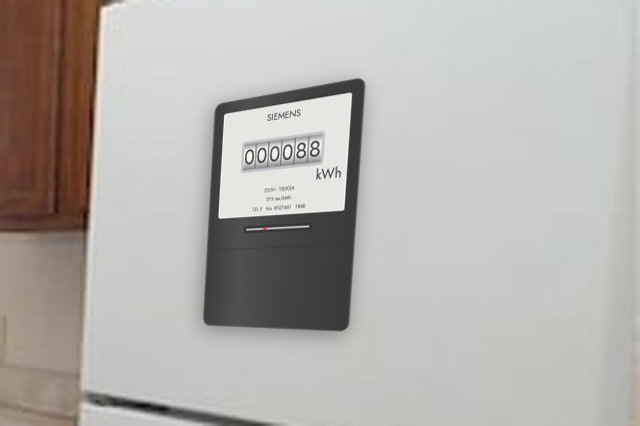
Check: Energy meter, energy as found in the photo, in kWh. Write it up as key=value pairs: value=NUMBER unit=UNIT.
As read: value=88 unit=kWh
